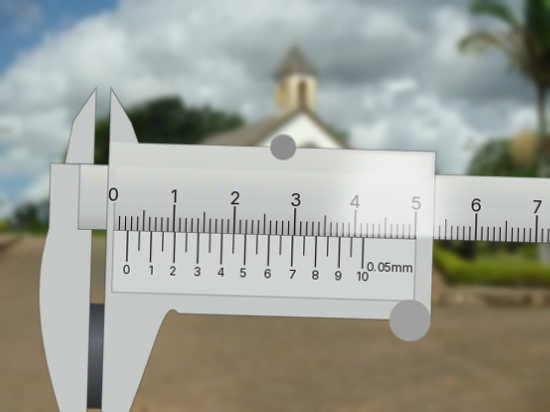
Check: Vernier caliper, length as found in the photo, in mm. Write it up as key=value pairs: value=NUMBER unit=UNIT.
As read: value=2.4 unit=mm
